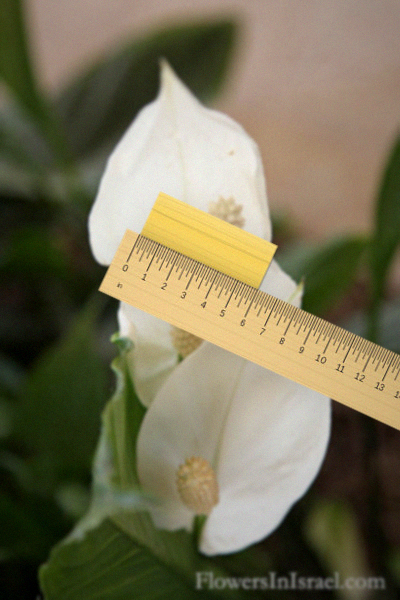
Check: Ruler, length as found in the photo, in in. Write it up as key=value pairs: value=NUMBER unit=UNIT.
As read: value=6 unit=in
